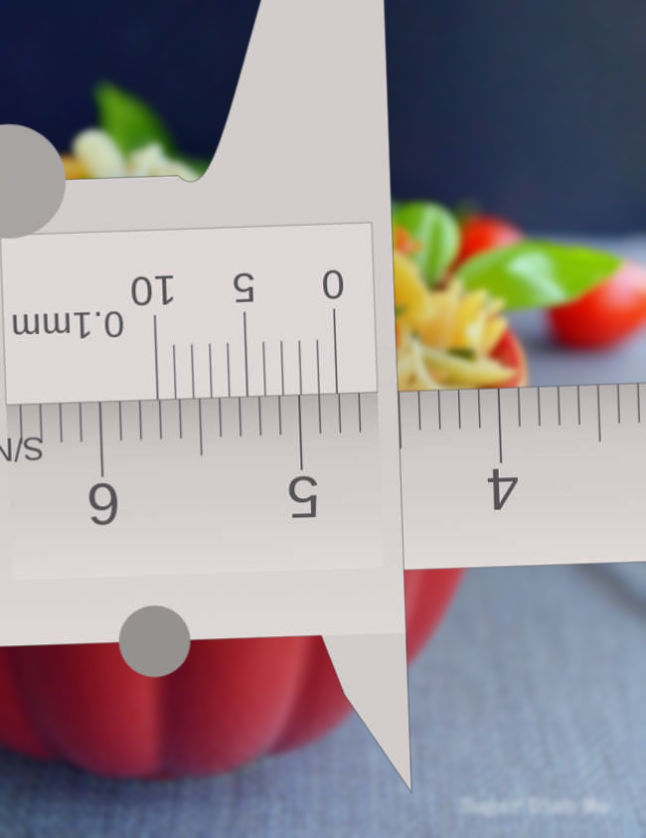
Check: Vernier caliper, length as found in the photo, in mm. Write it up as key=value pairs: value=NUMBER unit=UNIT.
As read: value=48.1 unit=mm
